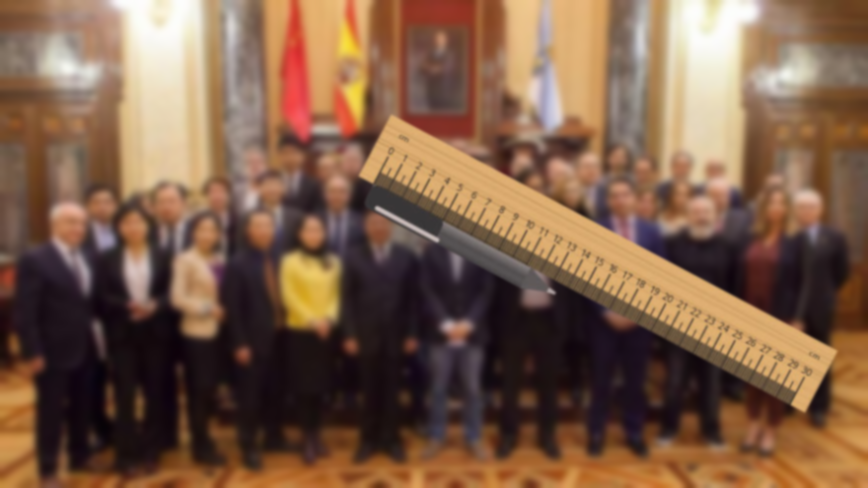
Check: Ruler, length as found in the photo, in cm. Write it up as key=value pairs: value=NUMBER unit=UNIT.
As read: value=13.5 unit=cm
